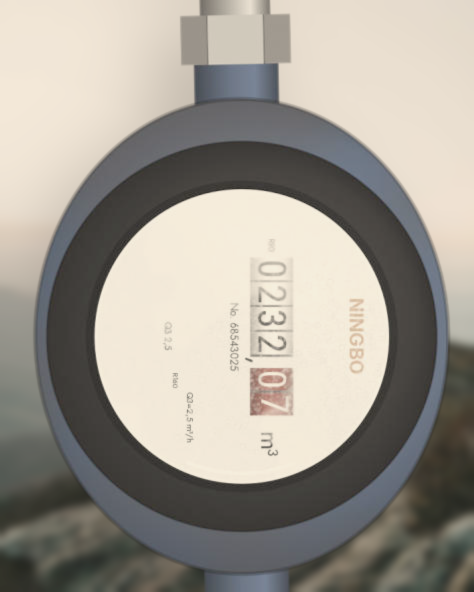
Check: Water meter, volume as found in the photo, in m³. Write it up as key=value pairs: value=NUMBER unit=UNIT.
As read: value=232.07 unit=m³
